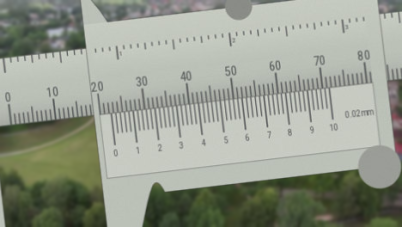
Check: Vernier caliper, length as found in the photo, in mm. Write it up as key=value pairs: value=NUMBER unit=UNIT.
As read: value=22.5 unit=mm
